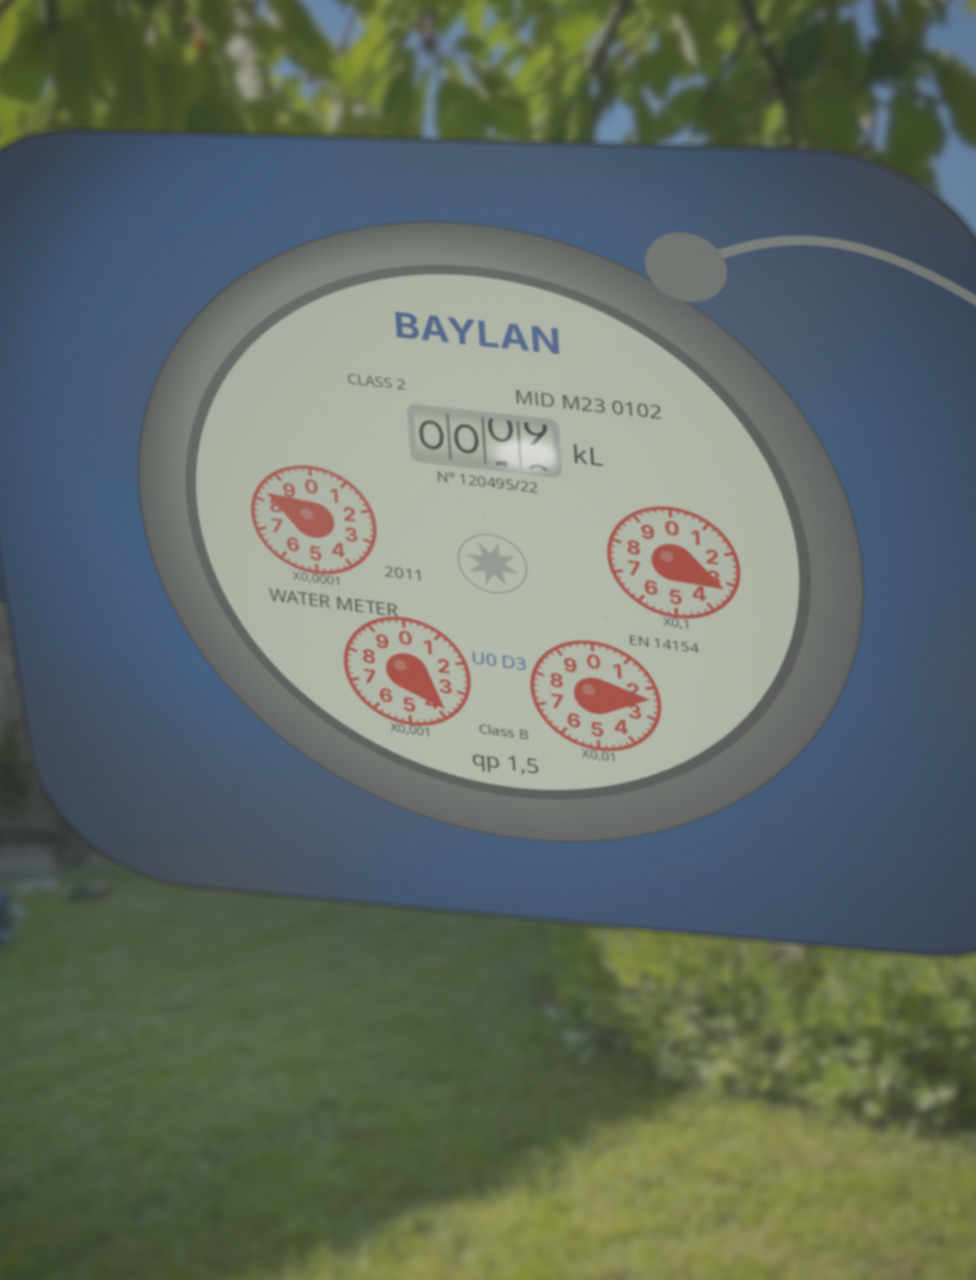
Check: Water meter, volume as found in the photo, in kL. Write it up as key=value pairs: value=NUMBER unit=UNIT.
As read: value=9.3238 unit=kL
